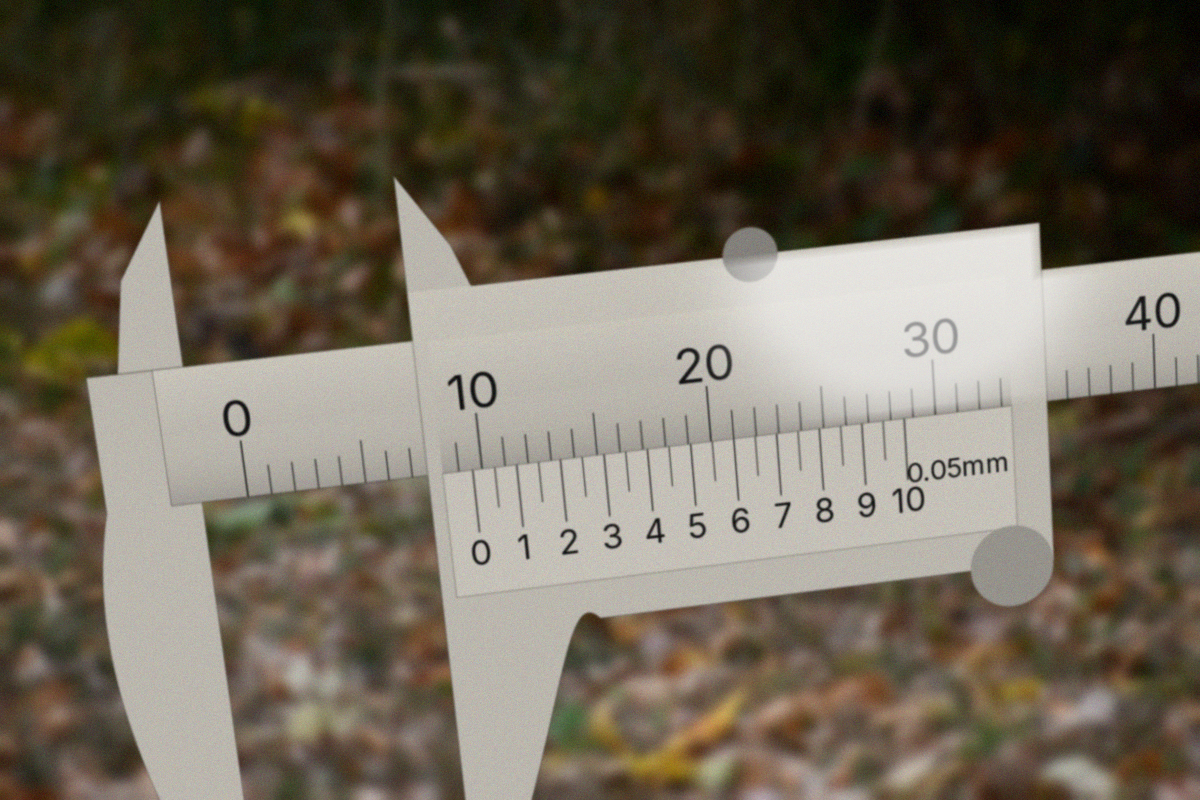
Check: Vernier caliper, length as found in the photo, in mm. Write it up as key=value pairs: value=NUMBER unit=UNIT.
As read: value=9.6 unit=mm
